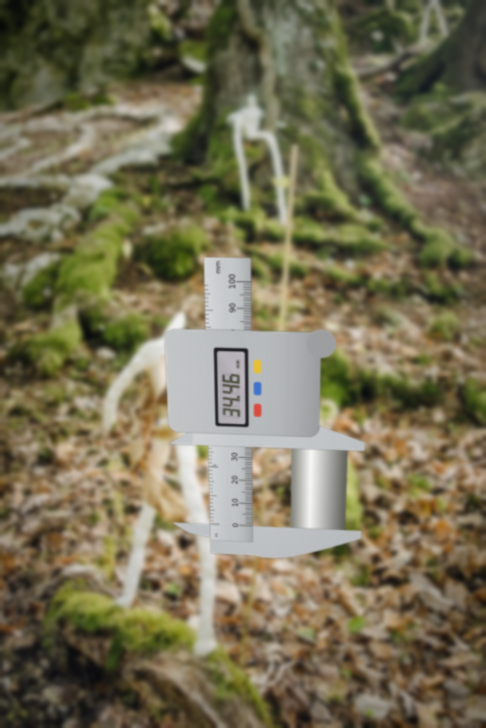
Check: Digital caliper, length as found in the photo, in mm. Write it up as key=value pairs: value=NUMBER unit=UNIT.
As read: value=34.46 unit=mm
